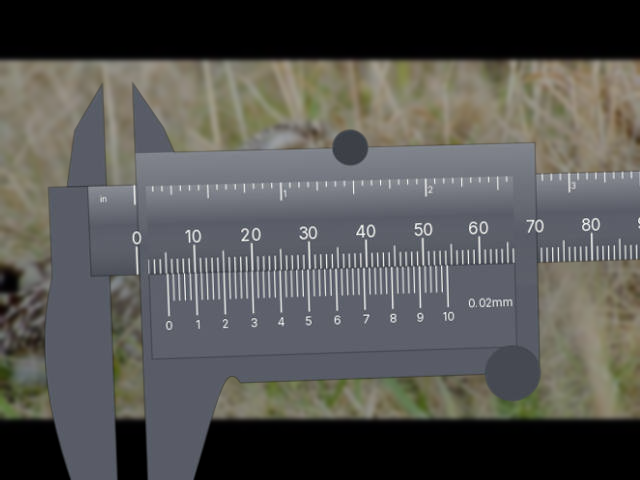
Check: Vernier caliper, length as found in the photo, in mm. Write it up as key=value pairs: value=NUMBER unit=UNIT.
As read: value=5.2 unit=mm
